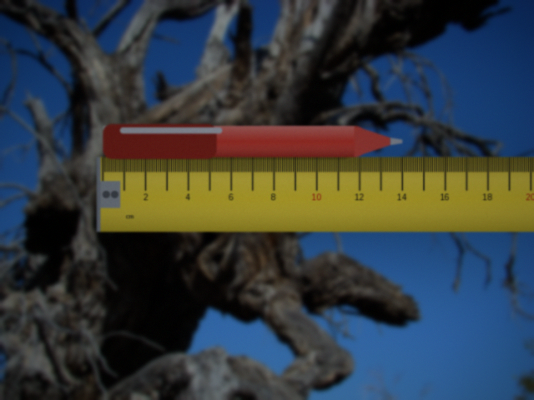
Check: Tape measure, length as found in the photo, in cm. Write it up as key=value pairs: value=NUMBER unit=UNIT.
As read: value=14 unit=cm
